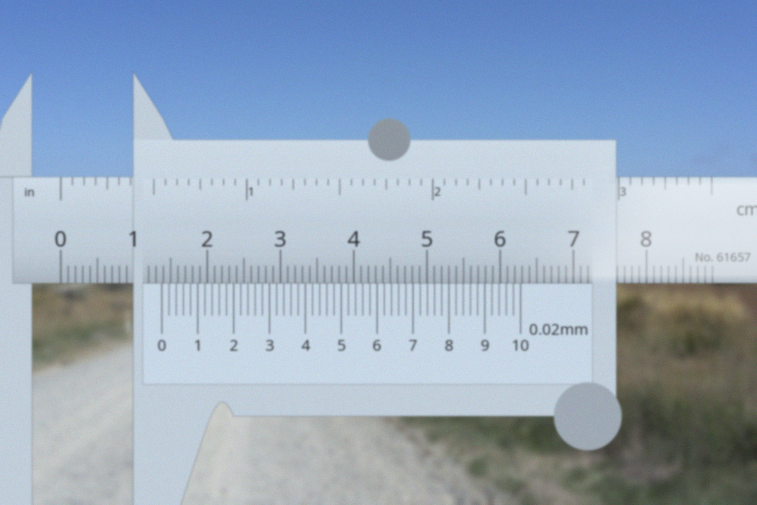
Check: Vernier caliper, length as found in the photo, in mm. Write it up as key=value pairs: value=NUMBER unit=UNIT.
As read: value=13.8 unit=mm
